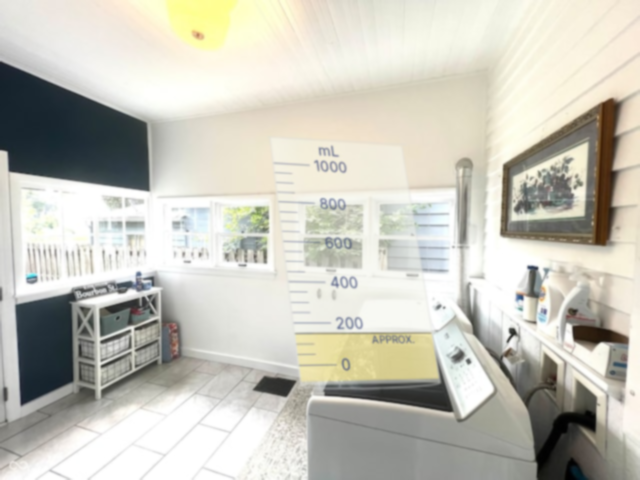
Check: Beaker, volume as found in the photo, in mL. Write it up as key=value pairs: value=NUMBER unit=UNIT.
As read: value=150 unit=mL
